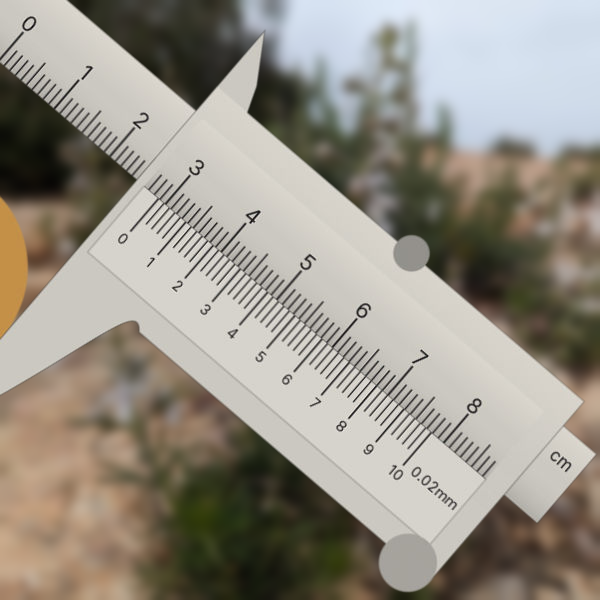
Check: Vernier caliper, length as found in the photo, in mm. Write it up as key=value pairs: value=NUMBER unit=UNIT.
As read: value=28.8 unit=mm
